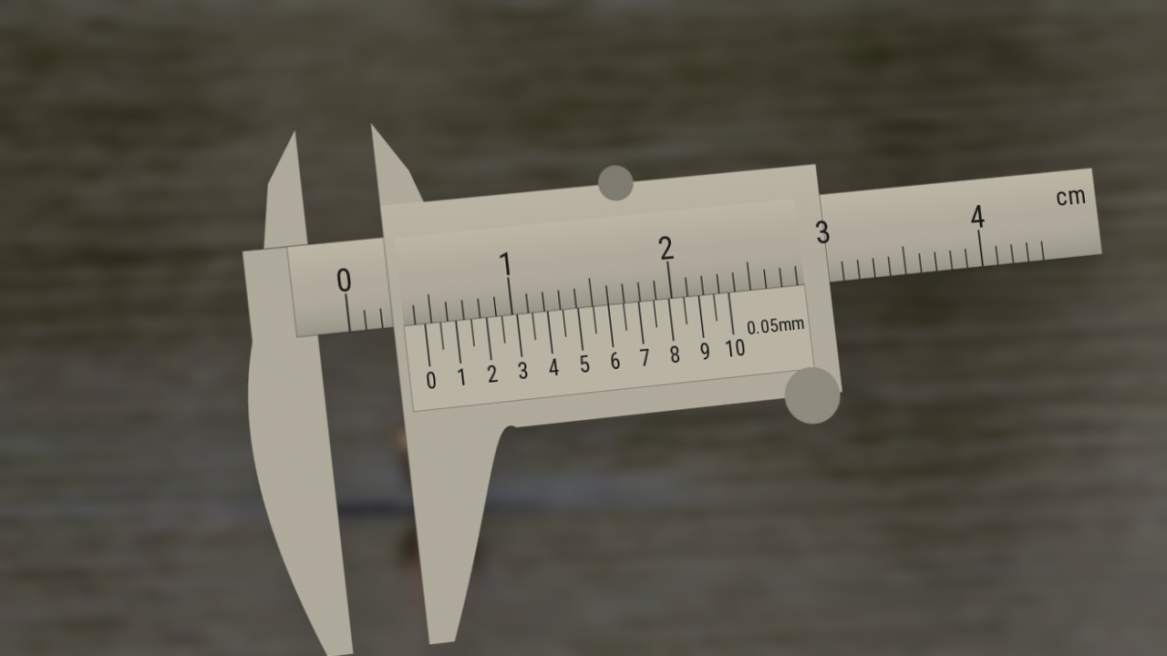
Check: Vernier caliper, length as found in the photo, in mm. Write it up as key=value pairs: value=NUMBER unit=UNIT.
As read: value=4.6 unit=mm
